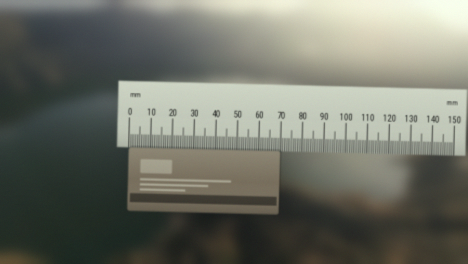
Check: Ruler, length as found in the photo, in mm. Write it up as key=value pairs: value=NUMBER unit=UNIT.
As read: value=70 unit=mm
